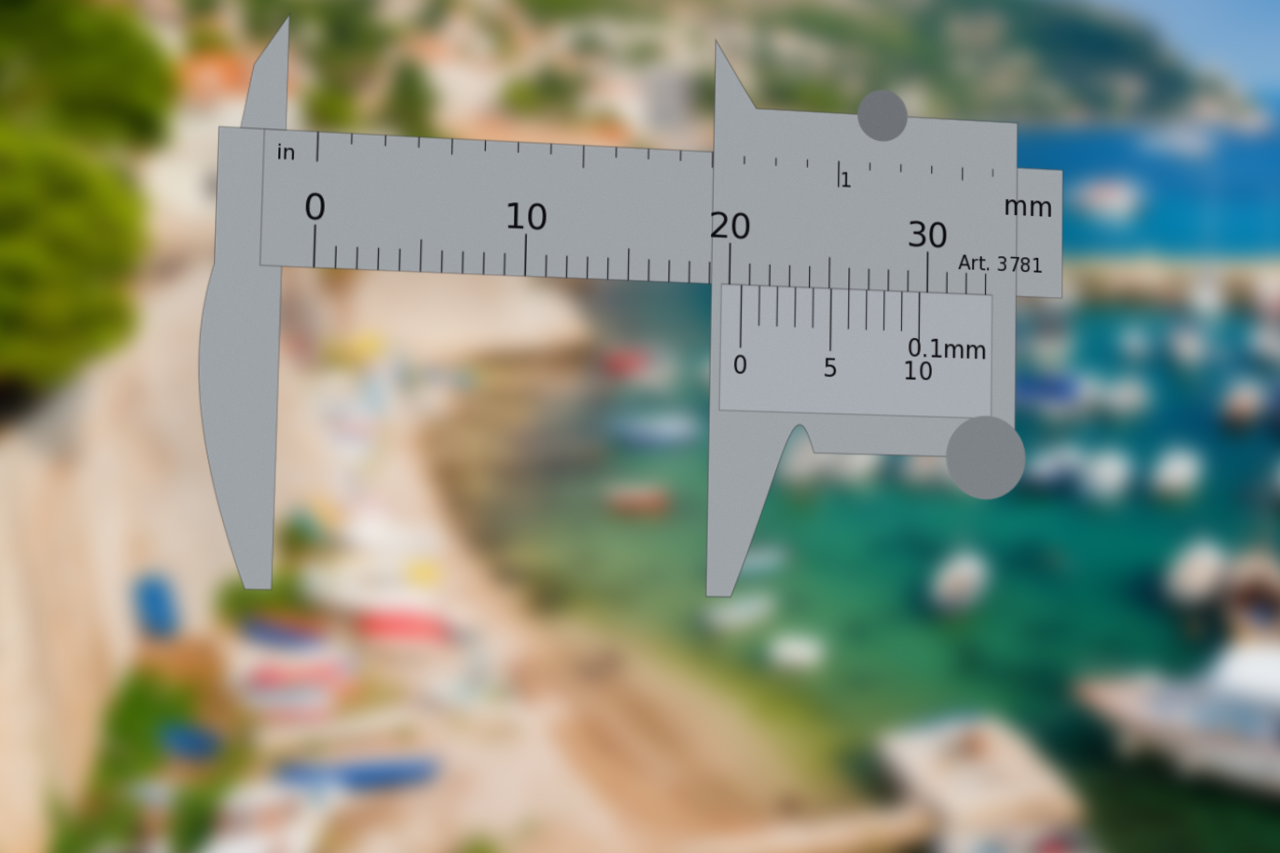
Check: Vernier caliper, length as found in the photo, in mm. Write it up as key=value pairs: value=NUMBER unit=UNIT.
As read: value=20.6 unit=mm
